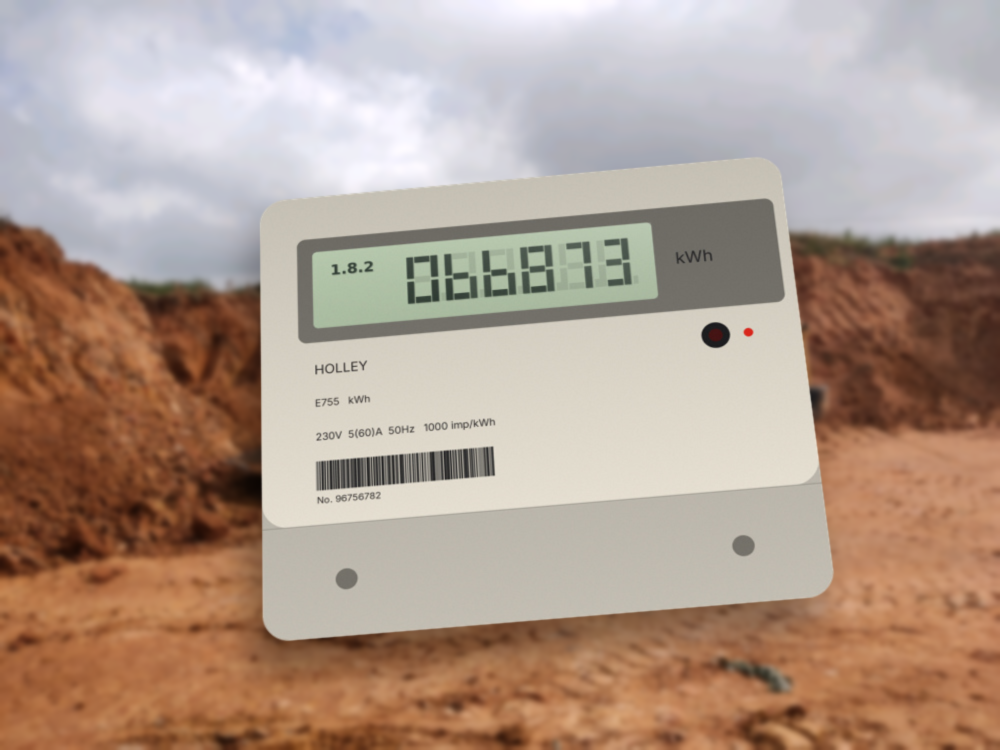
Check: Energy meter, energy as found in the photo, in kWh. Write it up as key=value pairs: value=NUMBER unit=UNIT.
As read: value=66873 unit=kWh
